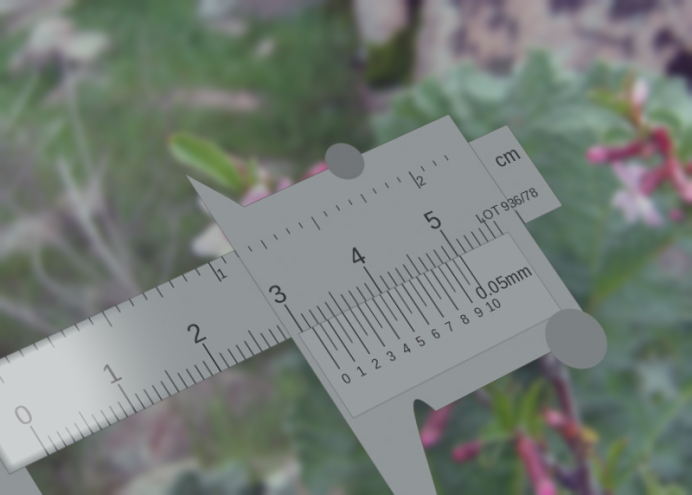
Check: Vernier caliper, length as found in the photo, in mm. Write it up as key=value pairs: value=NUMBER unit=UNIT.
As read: value=31.2 unit=mm
